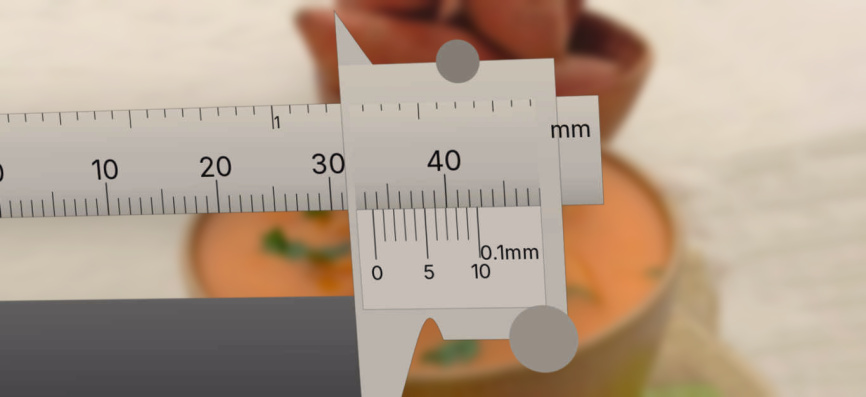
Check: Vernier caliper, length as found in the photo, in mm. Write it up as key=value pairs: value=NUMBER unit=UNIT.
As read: value=33.6 unit=mm
